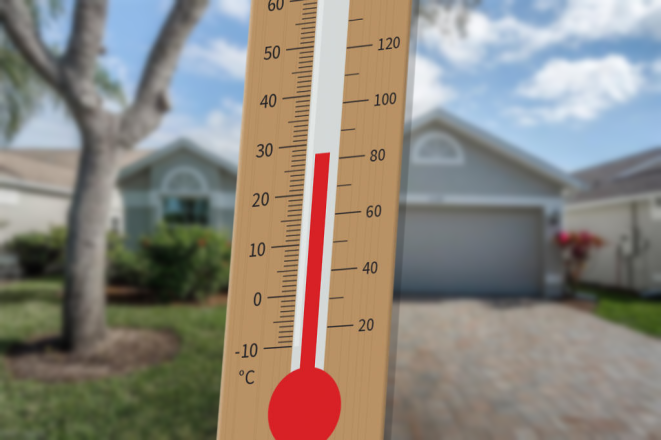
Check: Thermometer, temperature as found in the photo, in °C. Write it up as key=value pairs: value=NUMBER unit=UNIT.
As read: value=28 unit=°C
